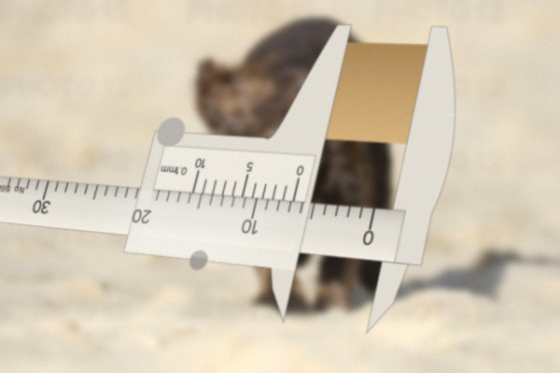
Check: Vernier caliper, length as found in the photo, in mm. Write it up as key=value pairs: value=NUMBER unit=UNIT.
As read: value=6.8 unit=mm
